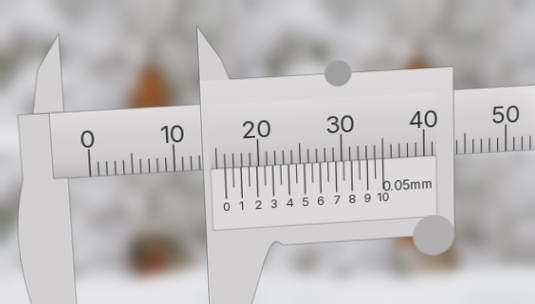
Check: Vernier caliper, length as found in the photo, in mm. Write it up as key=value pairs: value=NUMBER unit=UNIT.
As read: value=16.0 unit=mm
